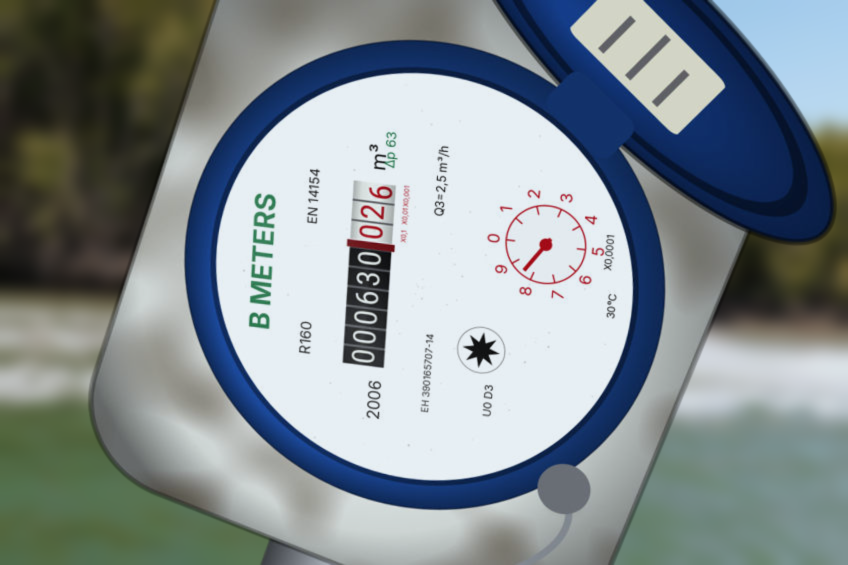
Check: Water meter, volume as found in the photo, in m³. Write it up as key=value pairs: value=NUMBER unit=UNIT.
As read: value=630.0258 unit=m³
